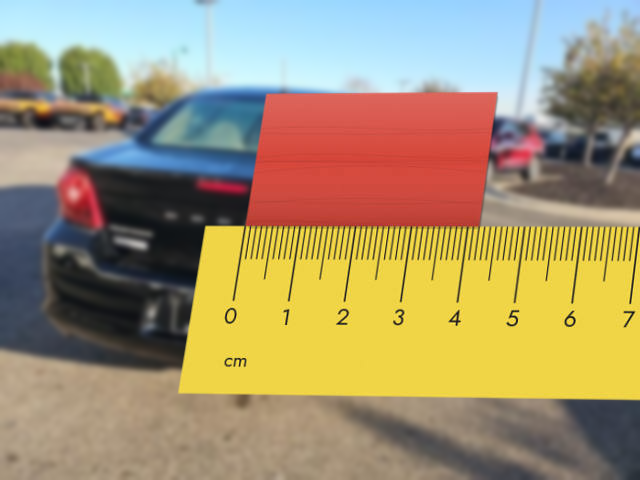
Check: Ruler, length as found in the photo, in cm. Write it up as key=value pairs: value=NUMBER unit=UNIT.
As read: value=4.2 unit=cm
